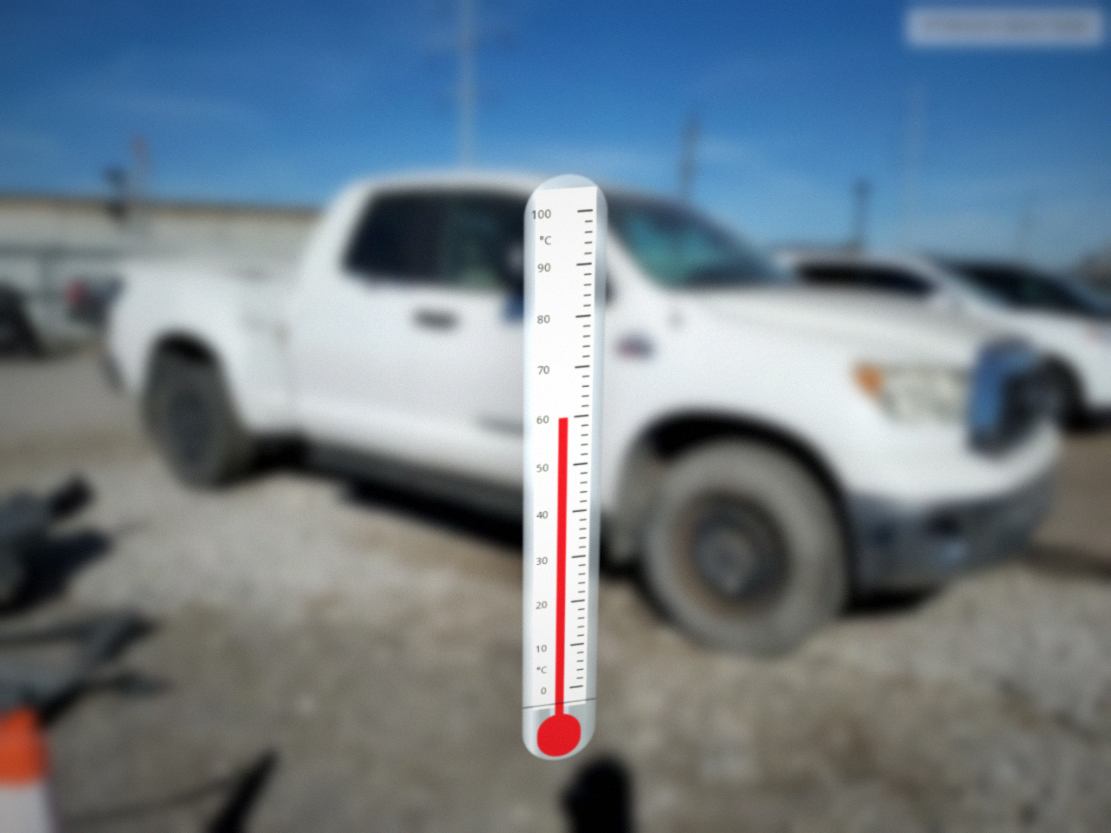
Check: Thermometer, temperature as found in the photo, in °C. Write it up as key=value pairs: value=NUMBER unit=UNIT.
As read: value=60 unit=°C
